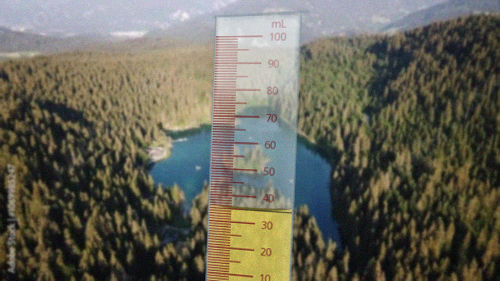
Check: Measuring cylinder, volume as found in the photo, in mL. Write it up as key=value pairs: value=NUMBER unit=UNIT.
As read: value=35 unit=mL
